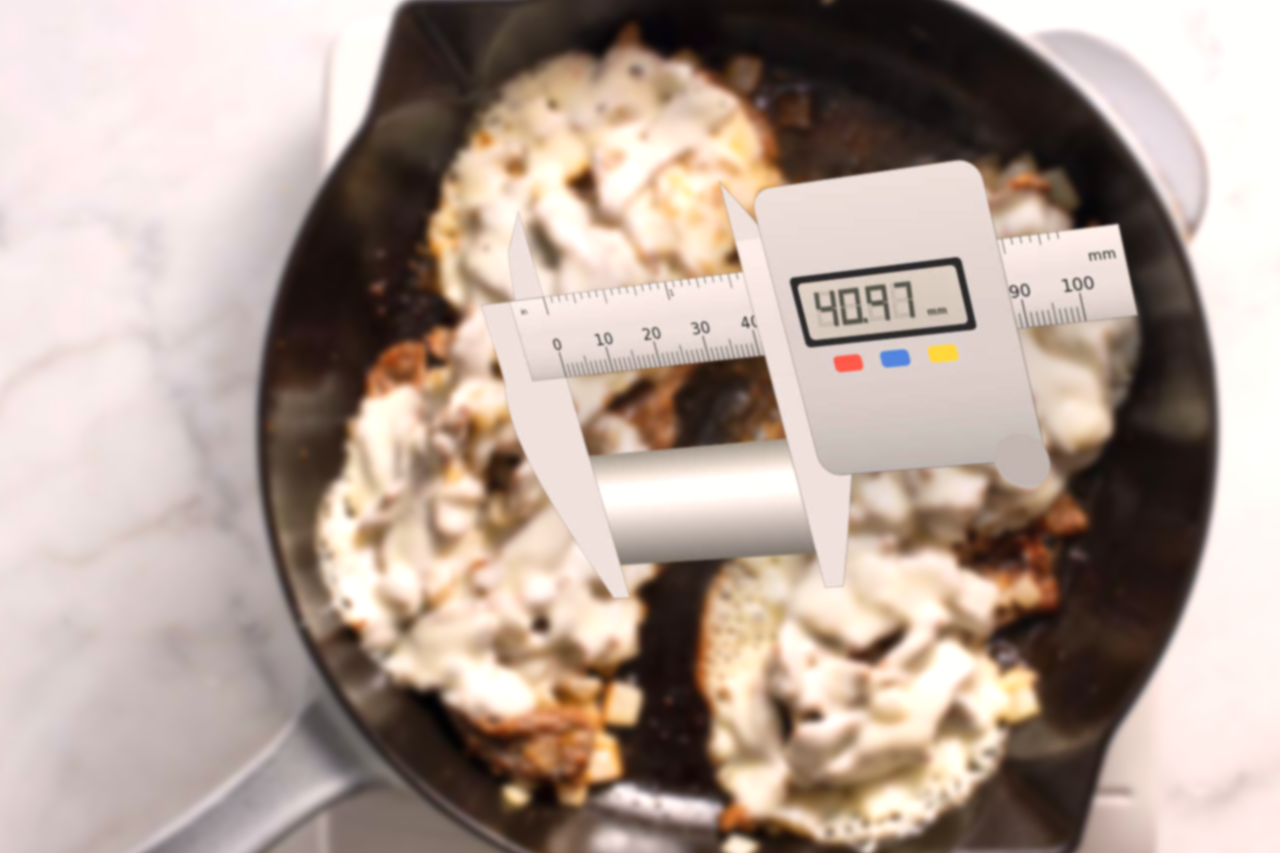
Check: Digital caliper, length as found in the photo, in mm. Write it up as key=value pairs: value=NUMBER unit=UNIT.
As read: value=40.97 unit=mm
